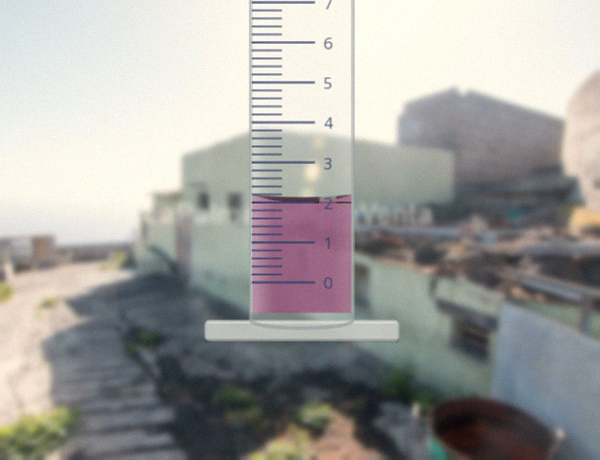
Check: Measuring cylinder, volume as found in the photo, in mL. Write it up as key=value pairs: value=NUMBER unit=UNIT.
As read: value=2 unit=mL
